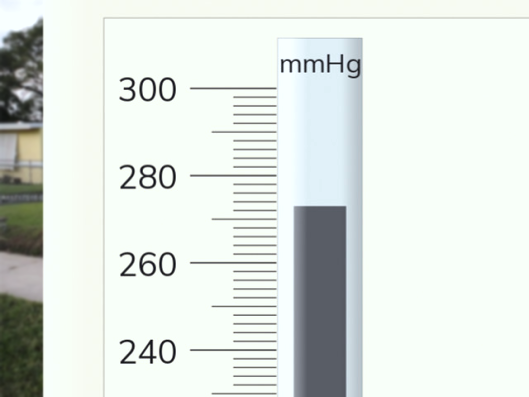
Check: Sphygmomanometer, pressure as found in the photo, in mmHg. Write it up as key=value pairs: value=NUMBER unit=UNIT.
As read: value=273 unit=mmHg
